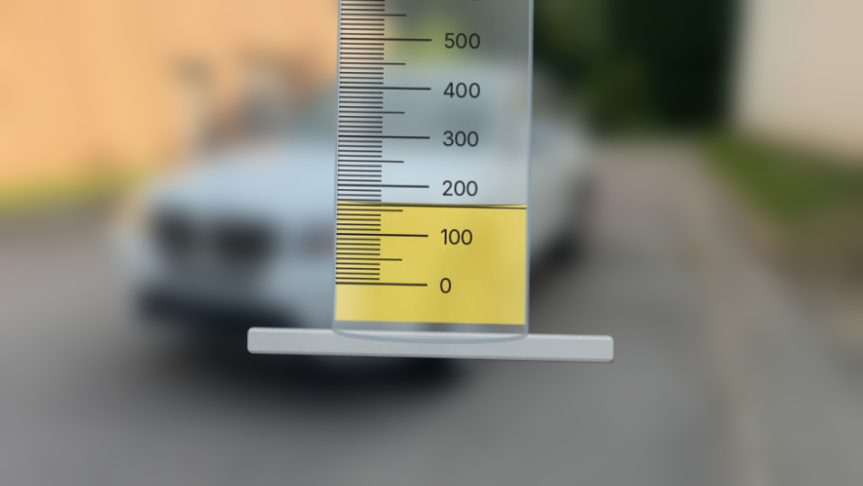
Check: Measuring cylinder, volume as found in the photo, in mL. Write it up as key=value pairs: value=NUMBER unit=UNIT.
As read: value=160 unit=mL
